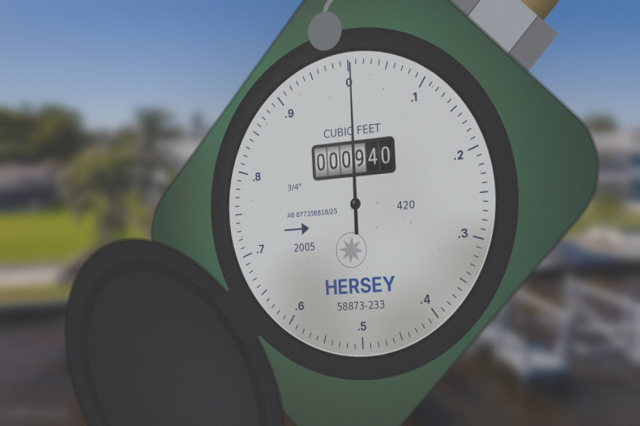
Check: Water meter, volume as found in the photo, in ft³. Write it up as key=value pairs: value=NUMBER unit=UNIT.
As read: value=940.00 unit=ft³
